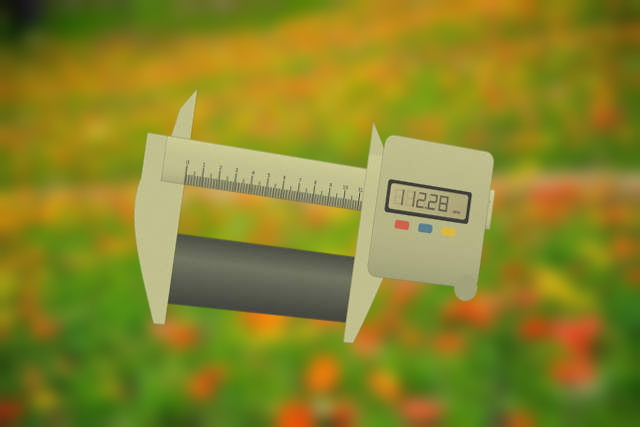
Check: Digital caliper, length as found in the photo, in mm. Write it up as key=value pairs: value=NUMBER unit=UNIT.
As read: value=112.28 unit=mm
